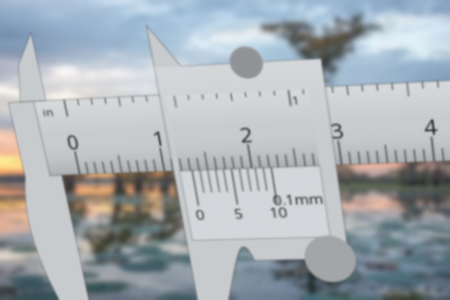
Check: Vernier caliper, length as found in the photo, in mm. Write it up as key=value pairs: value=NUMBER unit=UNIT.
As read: value=13.2 unit=mm
